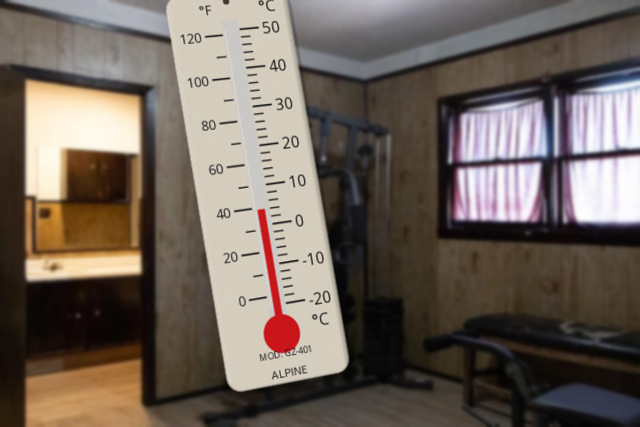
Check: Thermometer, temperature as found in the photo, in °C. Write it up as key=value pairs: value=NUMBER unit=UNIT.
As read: value=4 unit=°C
